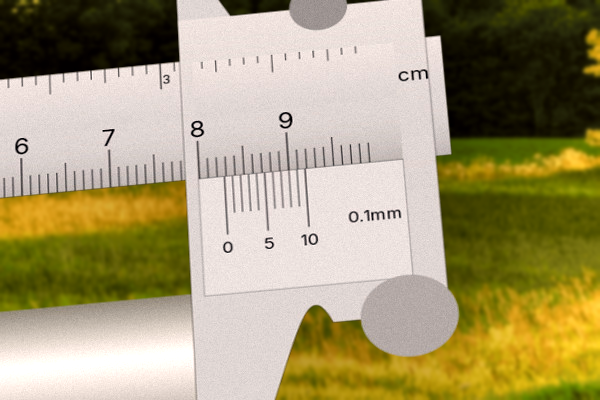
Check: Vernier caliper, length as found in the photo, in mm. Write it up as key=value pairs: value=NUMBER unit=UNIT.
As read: value=82.8 unit=mm
